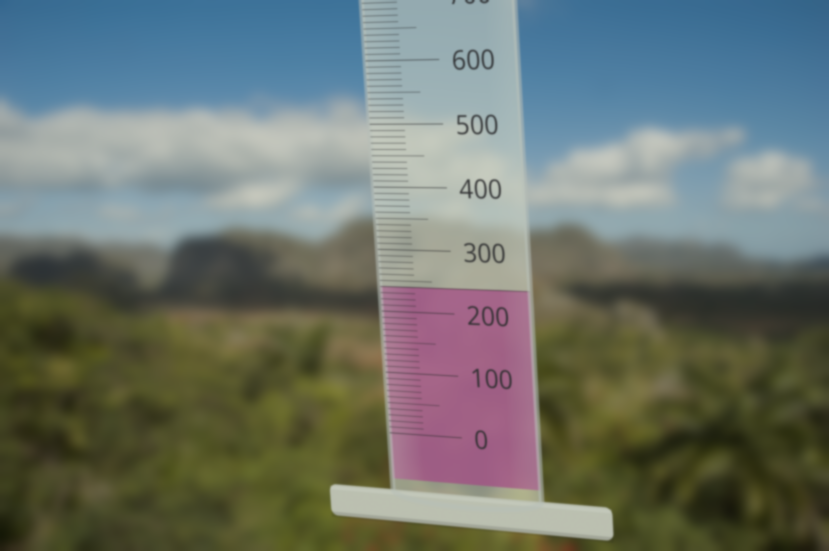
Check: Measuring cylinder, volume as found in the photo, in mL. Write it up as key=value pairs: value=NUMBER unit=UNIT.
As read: value=240 unit=mL
